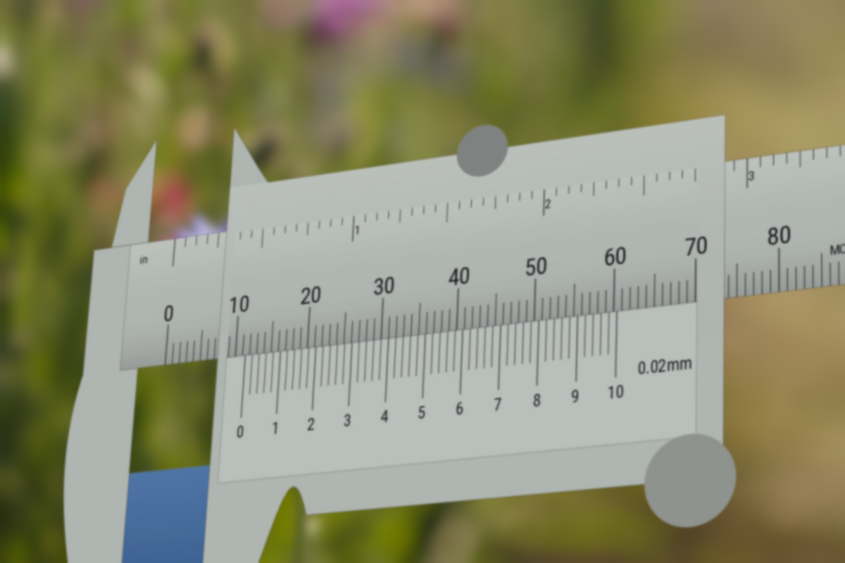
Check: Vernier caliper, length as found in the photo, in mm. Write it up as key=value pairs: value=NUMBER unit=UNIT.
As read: value=11.4 unit=mm
